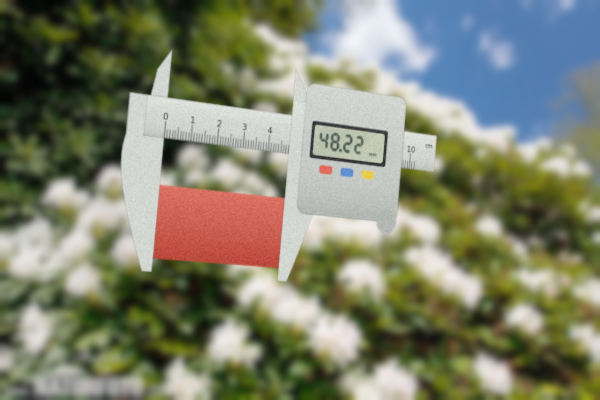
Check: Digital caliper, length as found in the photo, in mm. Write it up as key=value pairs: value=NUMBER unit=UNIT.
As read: value=48.22 unit=mm
